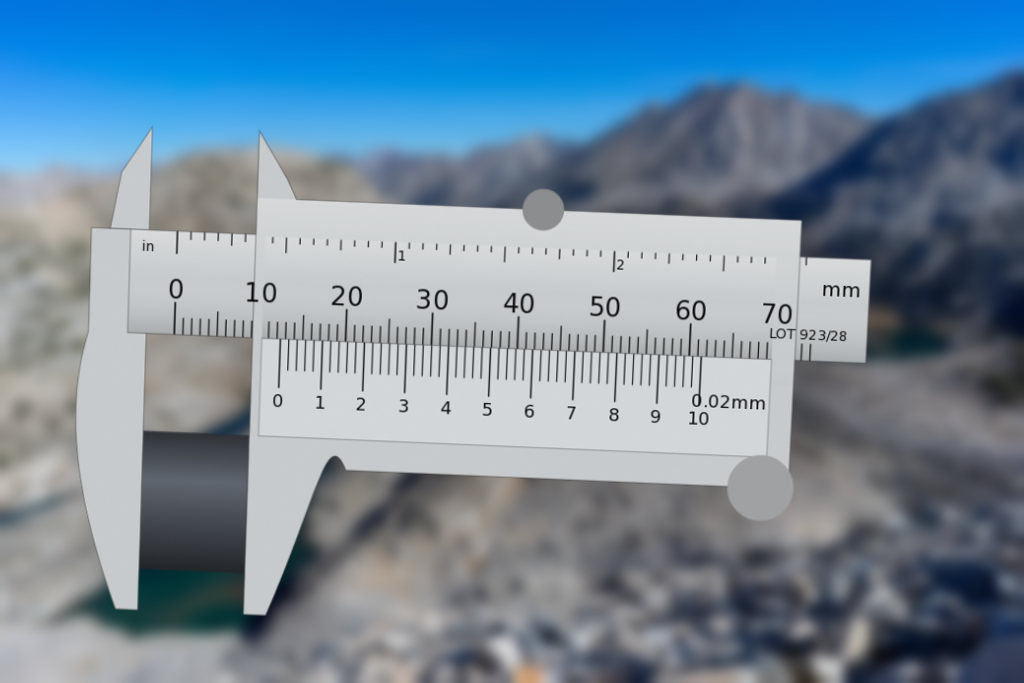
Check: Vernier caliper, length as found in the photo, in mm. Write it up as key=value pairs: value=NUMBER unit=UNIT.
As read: value=12.4 unit=mm
